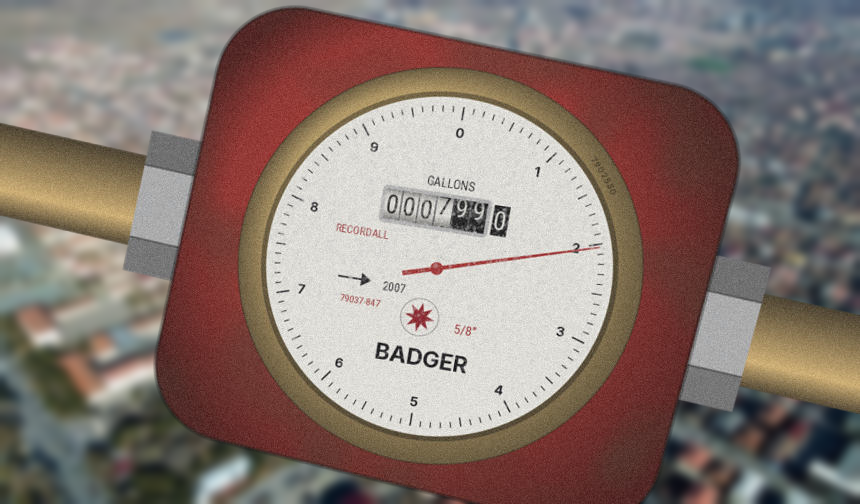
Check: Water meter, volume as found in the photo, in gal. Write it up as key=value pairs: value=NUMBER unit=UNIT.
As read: value=7992.0 unit=gal
